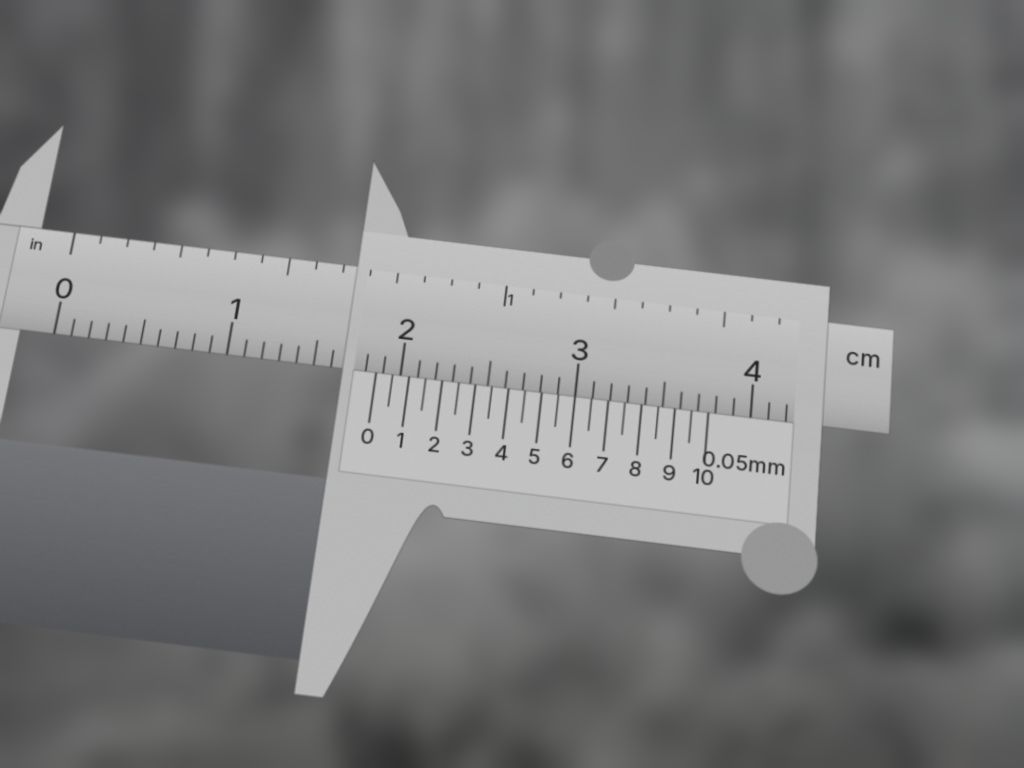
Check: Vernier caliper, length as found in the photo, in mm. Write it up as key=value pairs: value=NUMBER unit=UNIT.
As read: value=18.6 unit=mm
